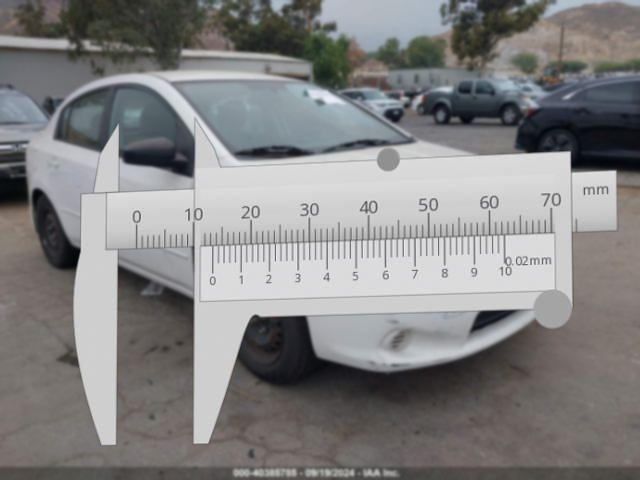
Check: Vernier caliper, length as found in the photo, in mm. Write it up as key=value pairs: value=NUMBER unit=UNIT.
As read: value=13.4 unit=mm
